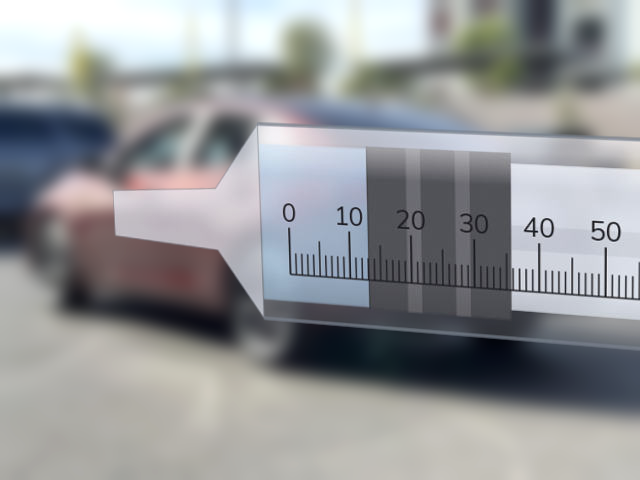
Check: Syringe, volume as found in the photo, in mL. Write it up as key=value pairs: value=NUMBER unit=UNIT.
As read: value=13 unit=mL
